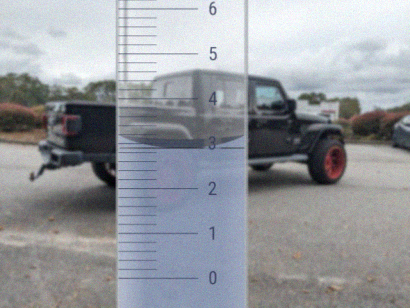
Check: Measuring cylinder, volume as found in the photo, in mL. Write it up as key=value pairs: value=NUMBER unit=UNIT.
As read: value=2.9 unit=mL
